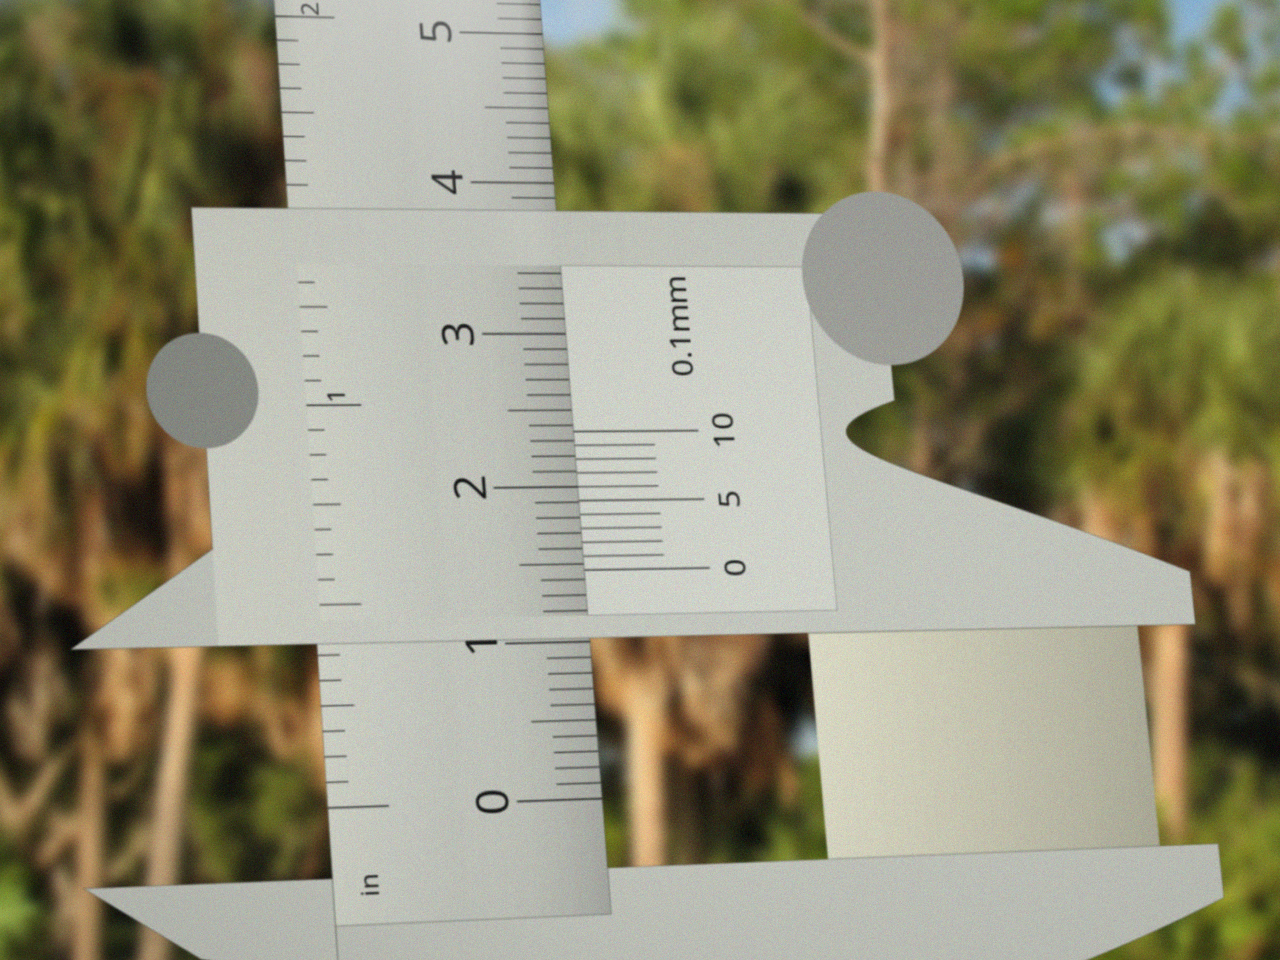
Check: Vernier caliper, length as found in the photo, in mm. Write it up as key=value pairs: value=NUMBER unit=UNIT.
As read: value=14.6 unit=mm
